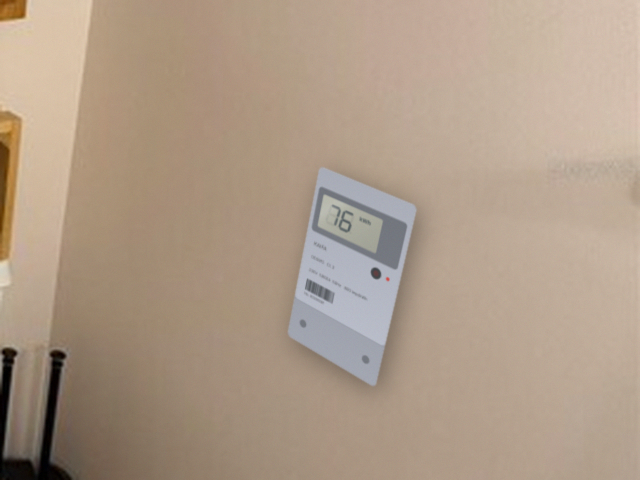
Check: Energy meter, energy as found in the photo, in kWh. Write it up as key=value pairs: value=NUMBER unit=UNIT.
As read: value=76 unit=kWh
